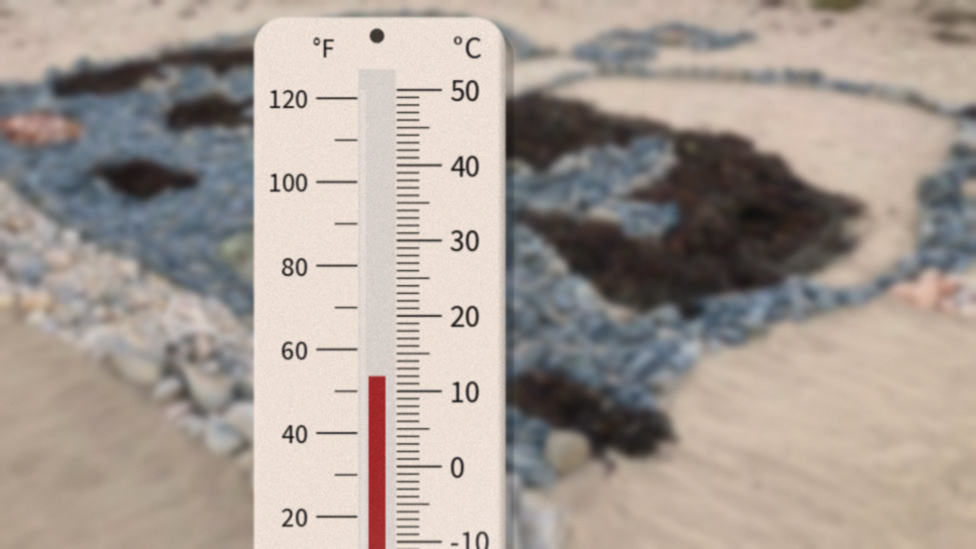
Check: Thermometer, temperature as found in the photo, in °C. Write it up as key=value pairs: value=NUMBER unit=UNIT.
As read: value=12 unit=°C
